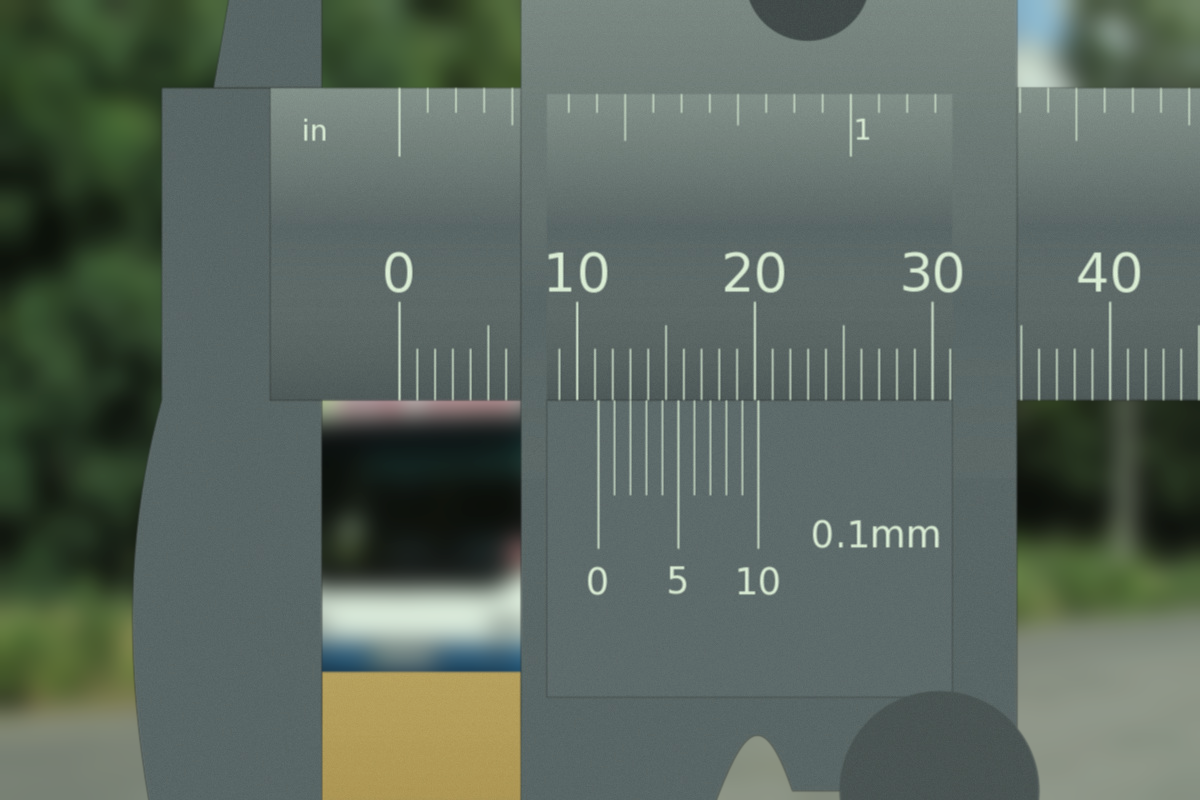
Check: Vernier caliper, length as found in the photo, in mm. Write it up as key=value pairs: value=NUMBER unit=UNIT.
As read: value=11.2 unit=mm
